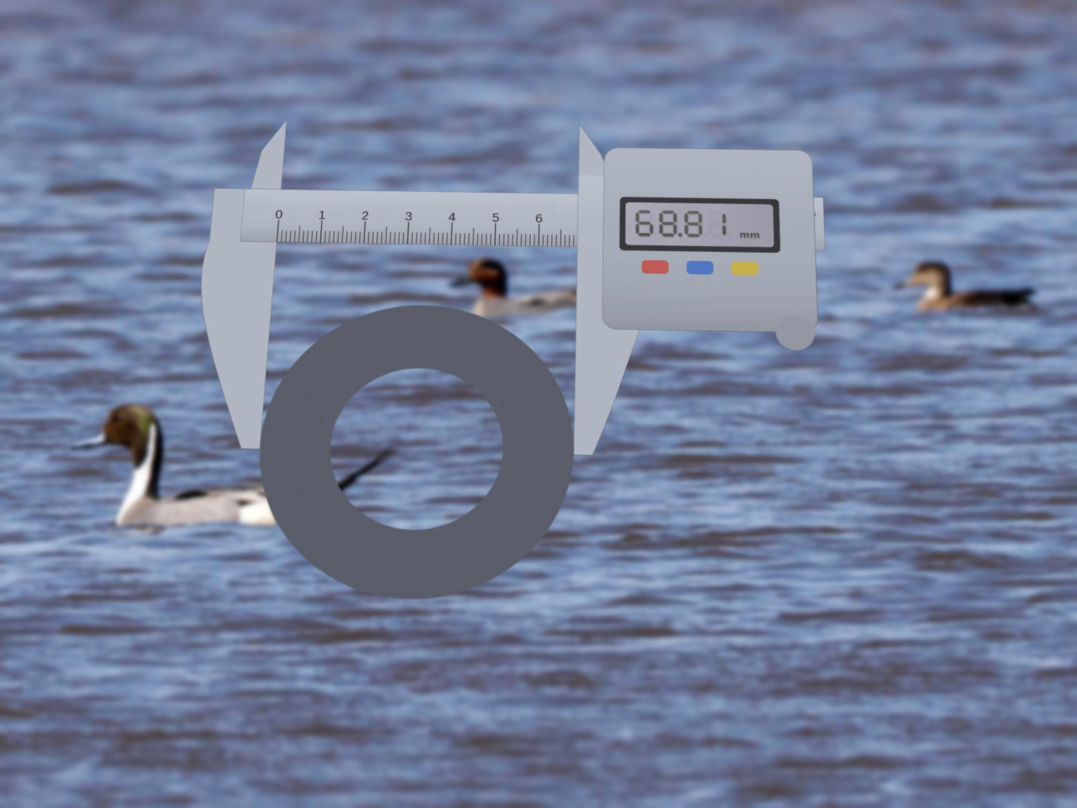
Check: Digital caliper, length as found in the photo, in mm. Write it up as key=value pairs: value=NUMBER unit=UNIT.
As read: value=68.81 unit=mm
